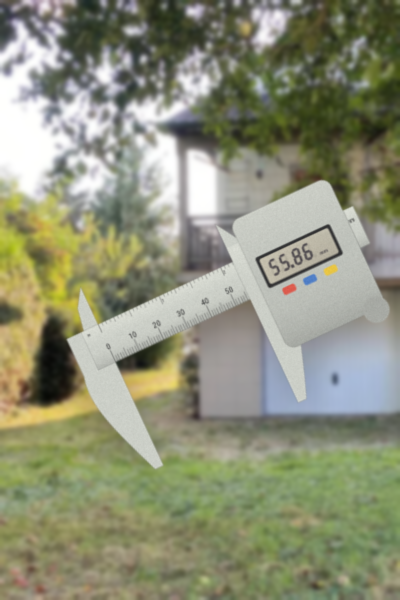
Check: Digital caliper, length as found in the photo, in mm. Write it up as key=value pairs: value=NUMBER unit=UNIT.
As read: value=55.86 unit=mm
